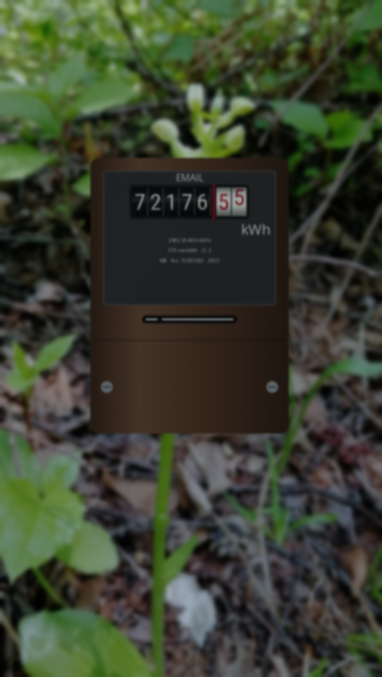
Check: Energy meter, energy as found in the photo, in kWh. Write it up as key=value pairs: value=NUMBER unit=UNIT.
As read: value=72176.55 unit=kWh
